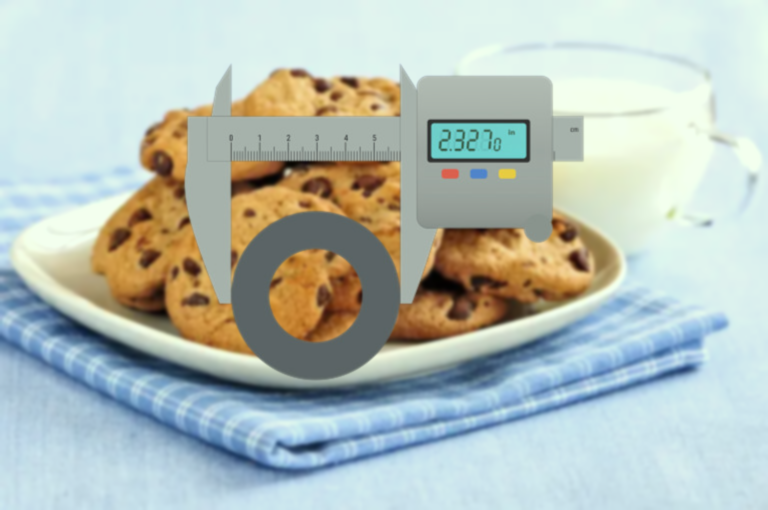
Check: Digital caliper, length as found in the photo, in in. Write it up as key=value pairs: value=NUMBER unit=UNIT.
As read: value=2.3270 unit=in
